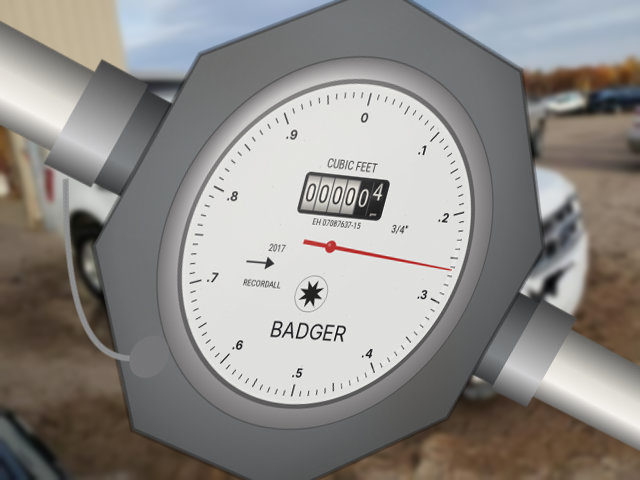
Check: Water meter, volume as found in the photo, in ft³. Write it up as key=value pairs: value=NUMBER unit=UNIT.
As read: value=4.26 unit=ft³
